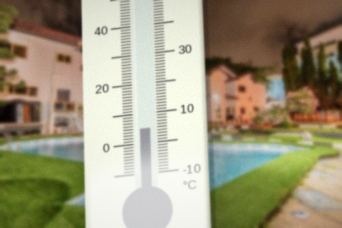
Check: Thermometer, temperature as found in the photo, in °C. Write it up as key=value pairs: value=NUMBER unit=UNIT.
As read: value=5 unit=°C
